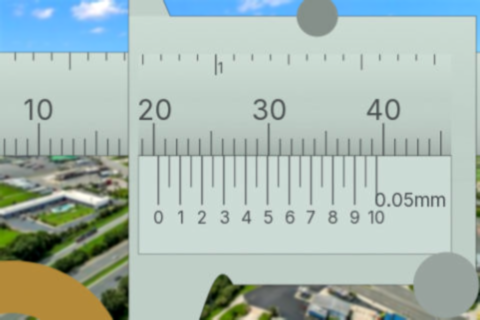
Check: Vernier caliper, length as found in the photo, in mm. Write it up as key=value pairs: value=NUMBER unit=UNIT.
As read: value=20.4 unit=mm
